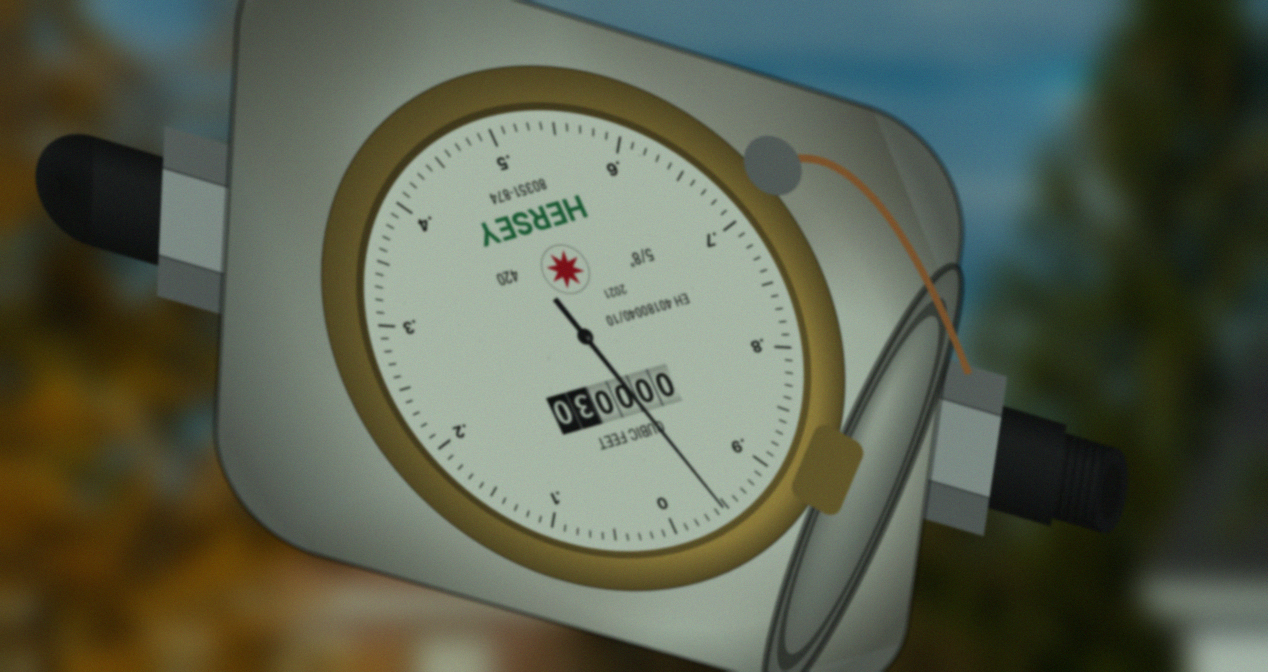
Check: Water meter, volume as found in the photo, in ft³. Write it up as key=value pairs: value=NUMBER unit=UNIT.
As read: value=29.95 unit=ft³
